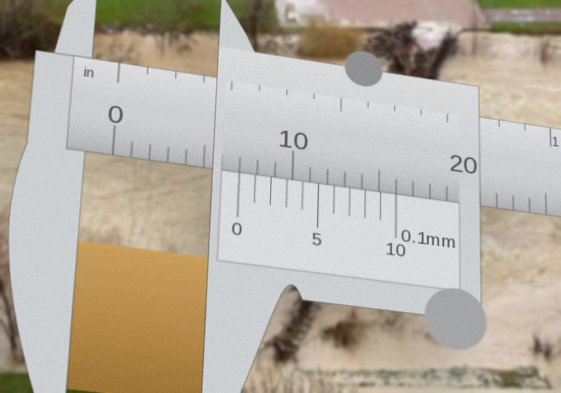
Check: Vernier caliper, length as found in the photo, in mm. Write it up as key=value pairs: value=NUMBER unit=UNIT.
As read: value=7.0 unit=mm
